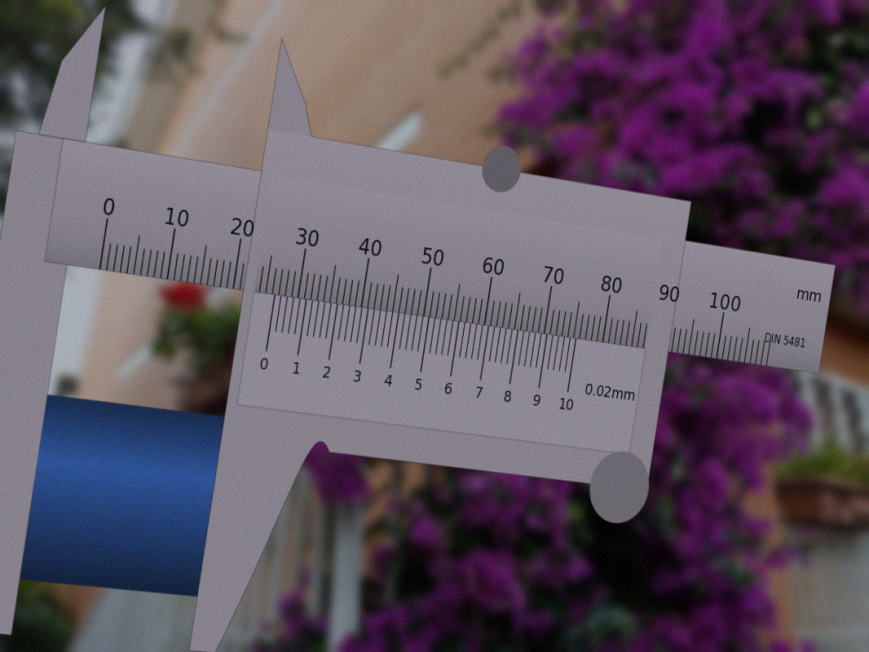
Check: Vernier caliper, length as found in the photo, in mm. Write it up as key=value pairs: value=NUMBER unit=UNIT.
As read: value=26.4 unit=mm
